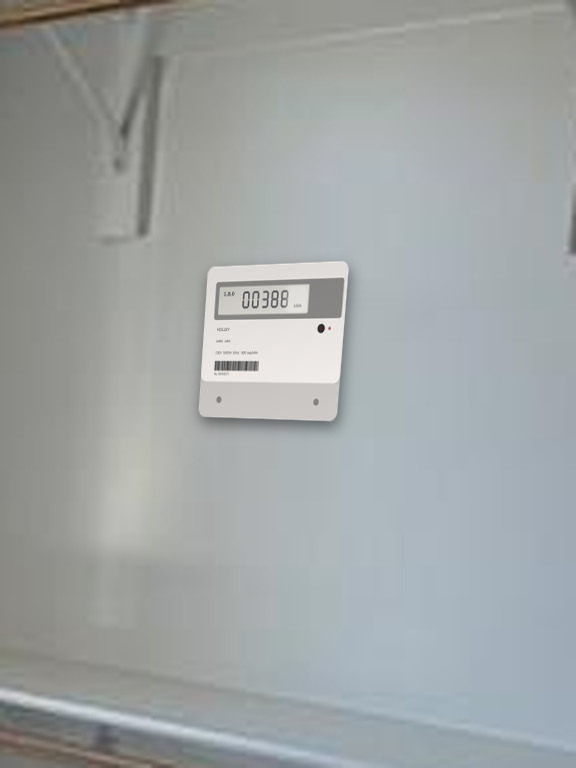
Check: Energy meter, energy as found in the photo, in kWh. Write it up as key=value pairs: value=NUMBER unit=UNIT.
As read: value=388 unit=kWh
